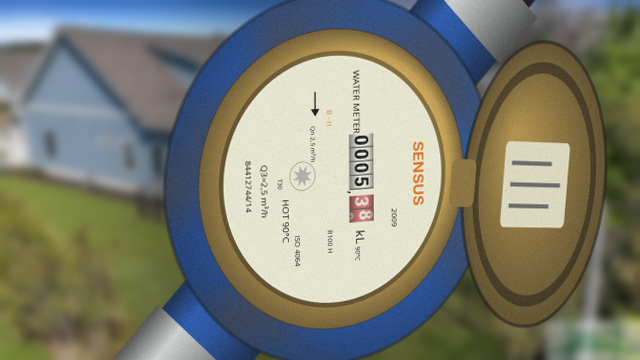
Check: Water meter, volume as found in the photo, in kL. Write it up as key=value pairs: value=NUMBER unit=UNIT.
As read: value=5.38 unit=kL
